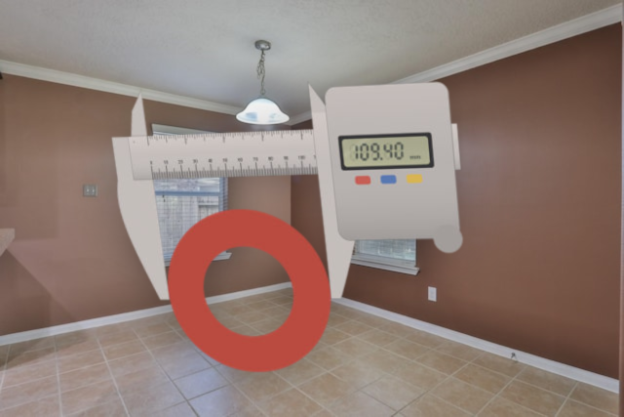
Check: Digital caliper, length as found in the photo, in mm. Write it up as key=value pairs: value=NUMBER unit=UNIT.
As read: value=109.40 unit=mm
